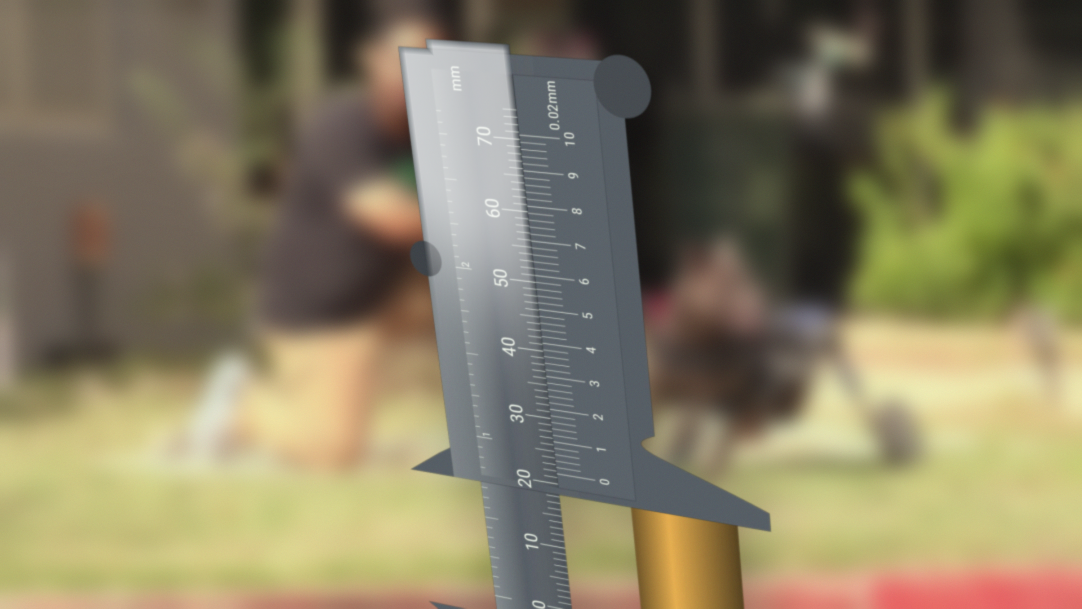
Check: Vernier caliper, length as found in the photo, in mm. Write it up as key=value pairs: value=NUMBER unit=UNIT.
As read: value=21.6 unit=mm
